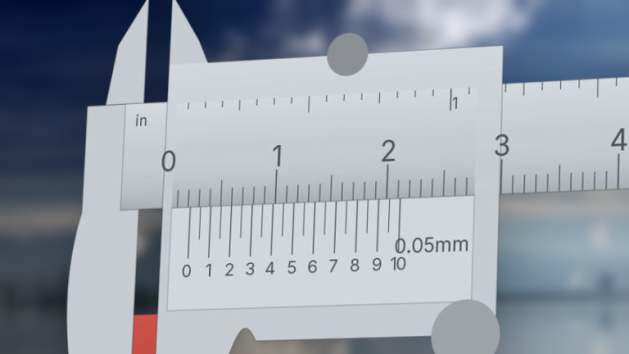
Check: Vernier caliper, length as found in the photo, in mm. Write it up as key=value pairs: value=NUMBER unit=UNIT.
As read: value=2.2 unit=mm
